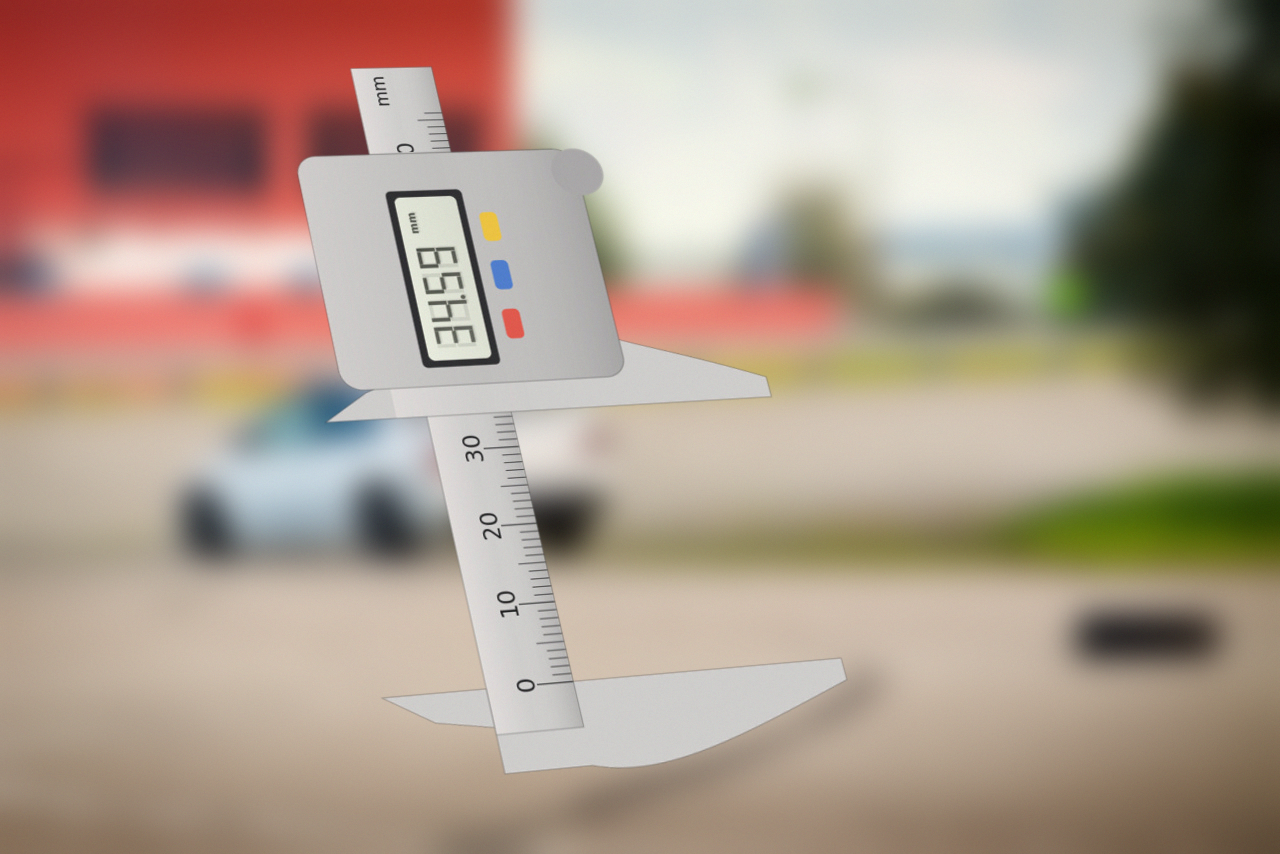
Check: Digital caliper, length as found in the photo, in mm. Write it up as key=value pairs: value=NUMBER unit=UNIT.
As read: value=34.59 unit=mm
